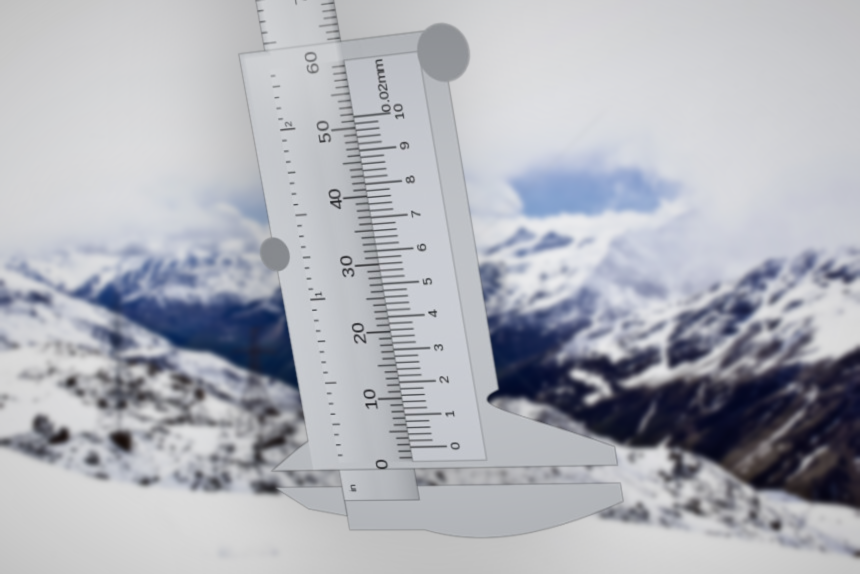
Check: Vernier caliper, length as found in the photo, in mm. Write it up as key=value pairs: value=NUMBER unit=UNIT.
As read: value=2.6 unit=mm
